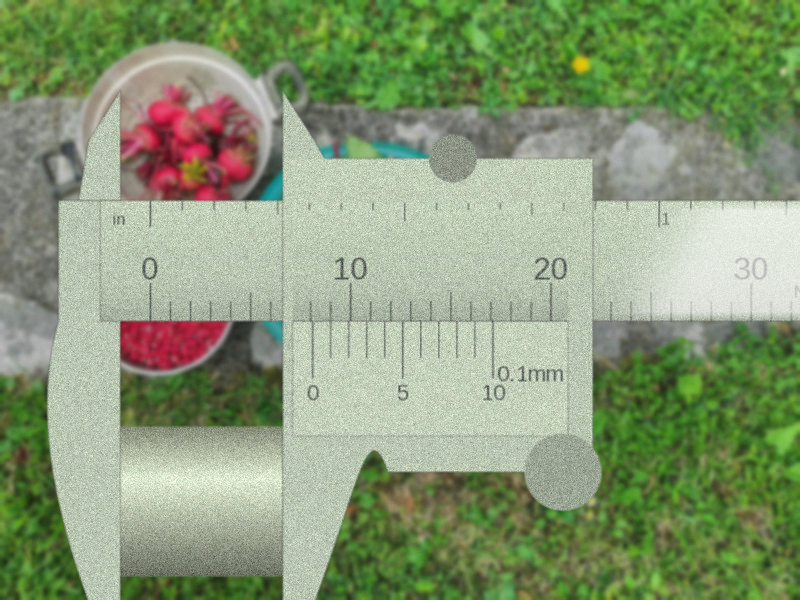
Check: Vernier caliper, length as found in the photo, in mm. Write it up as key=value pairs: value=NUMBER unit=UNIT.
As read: value=8.1 unit=mm
